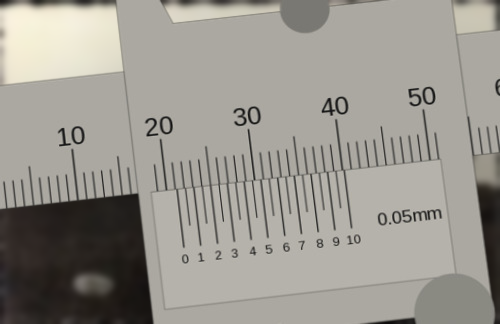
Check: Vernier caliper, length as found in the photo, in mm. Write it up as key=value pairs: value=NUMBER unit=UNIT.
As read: value=21.2 unit=mm
